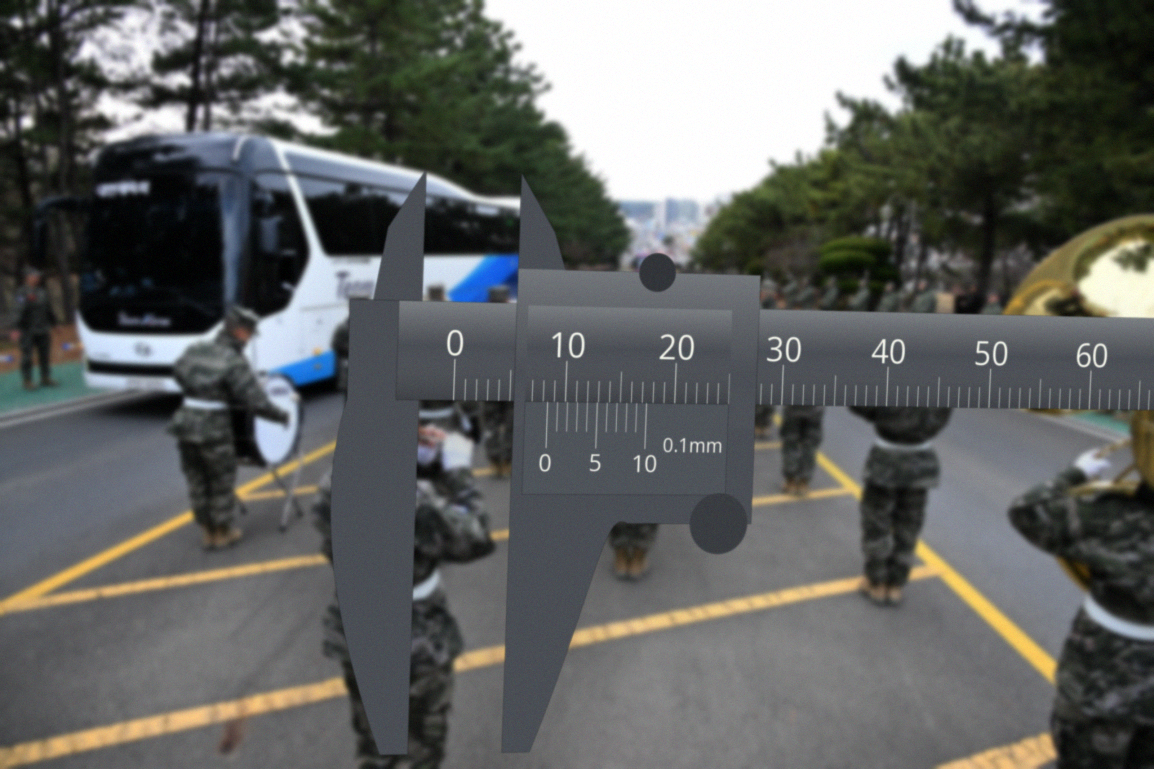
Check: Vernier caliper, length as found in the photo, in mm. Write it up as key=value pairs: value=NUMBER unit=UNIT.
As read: value=8.4 unit=mm
